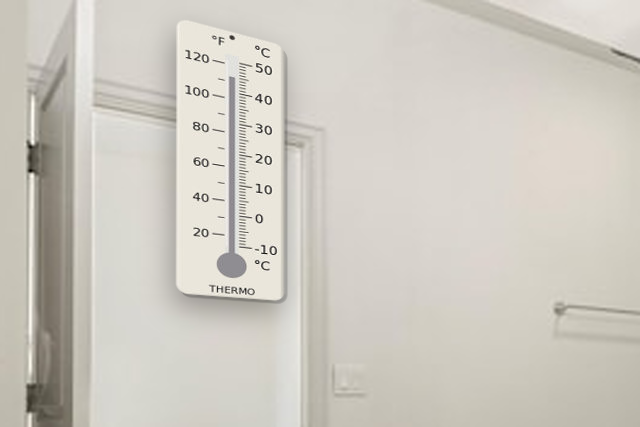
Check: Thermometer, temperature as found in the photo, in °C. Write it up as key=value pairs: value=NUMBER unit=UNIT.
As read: value=45 unit=°C
